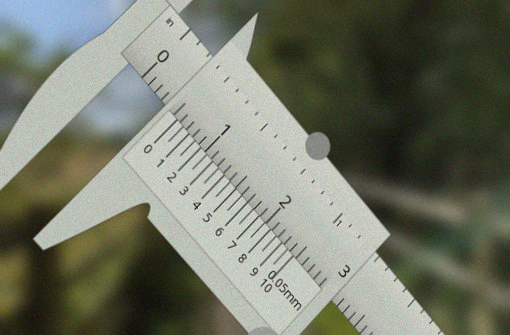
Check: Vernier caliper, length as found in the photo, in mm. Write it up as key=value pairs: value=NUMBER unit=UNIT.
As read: value=5.6 unit=mm
